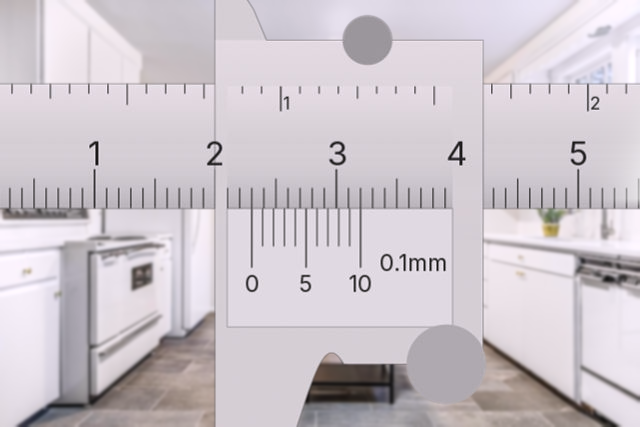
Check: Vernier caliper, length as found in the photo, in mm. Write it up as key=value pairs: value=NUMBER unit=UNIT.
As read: value=23.0 unit=mm
